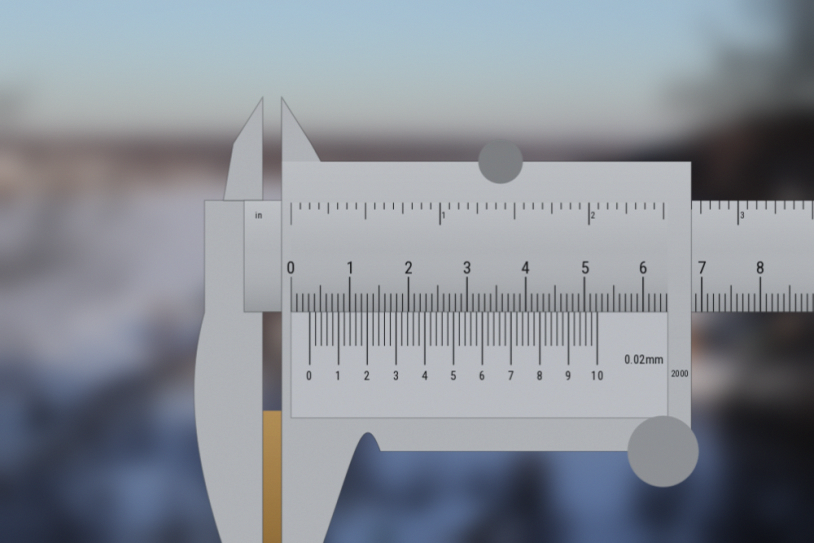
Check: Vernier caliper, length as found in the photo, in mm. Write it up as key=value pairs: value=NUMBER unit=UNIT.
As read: value=3.2 unit=mm
